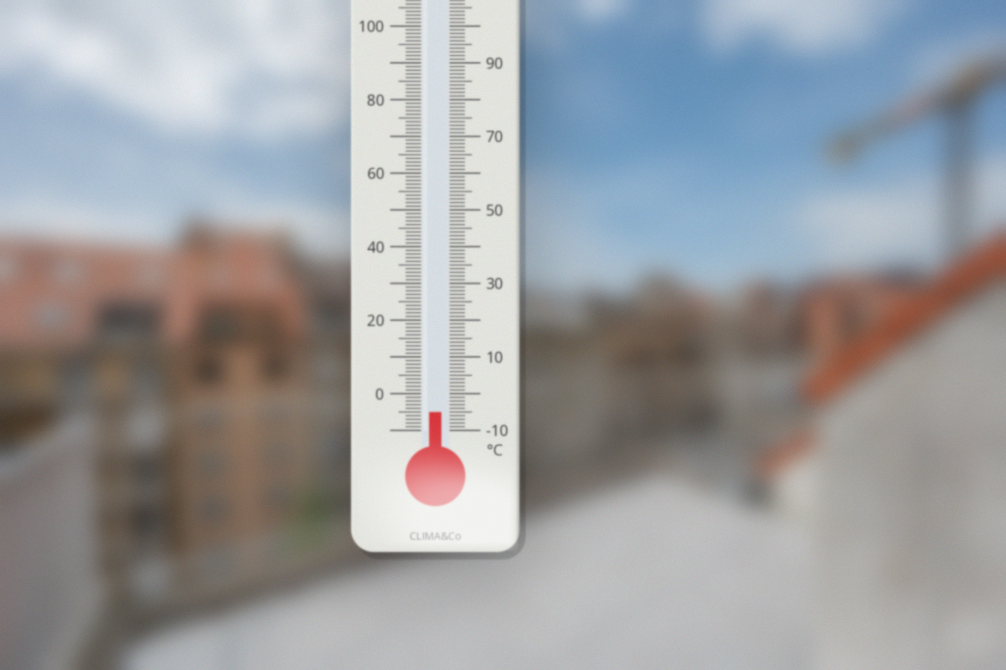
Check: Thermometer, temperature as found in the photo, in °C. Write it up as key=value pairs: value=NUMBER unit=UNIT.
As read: value=-5 unit=°C
